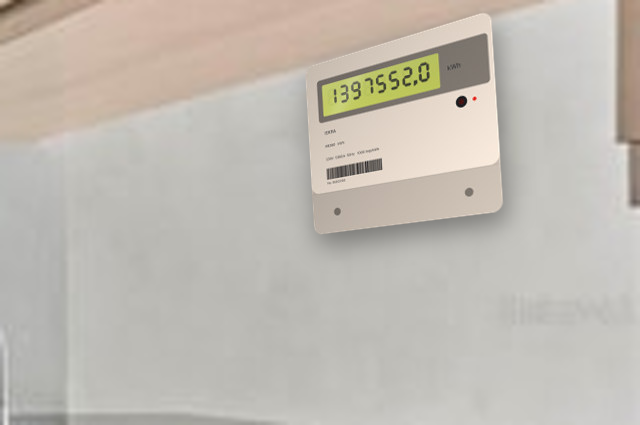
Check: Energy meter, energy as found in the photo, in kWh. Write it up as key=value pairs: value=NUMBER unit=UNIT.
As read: value=1397552.0 unit=kWh
